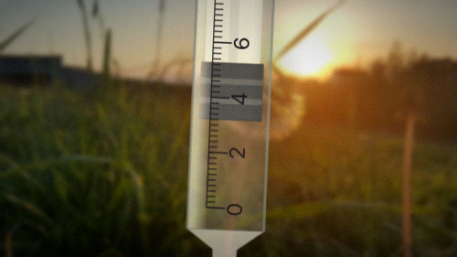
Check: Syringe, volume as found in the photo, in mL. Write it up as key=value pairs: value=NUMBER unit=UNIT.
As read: value=3.2 unit=mL
